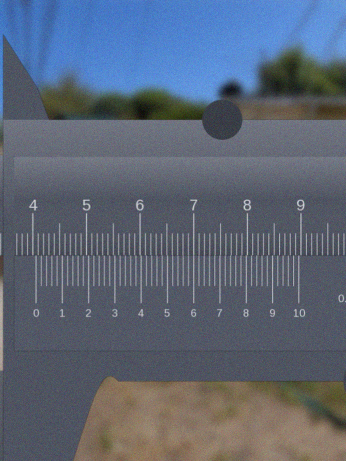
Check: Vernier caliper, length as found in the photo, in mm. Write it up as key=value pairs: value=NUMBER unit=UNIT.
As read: value=40.6 unit=mm
